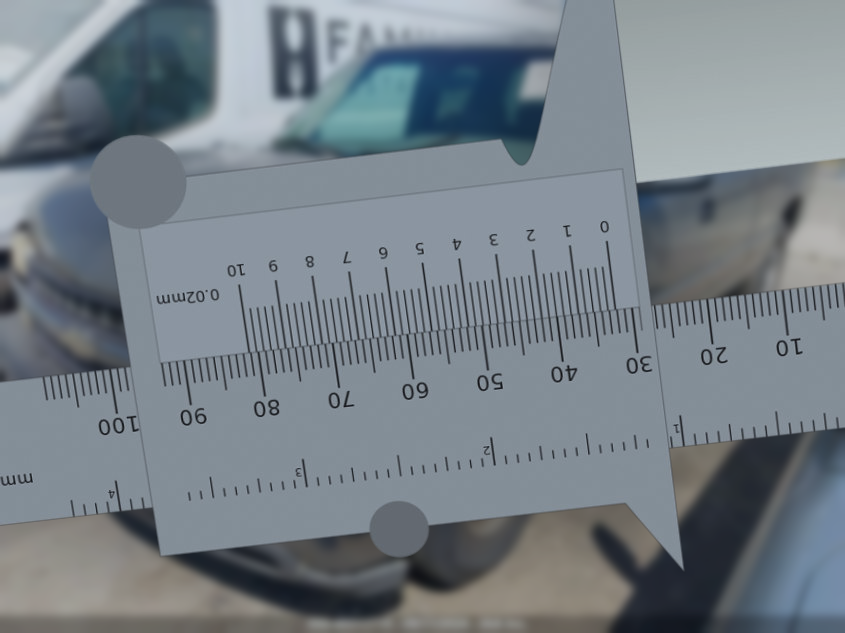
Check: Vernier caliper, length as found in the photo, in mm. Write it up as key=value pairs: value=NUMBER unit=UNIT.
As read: value=32.2 unit=mm
